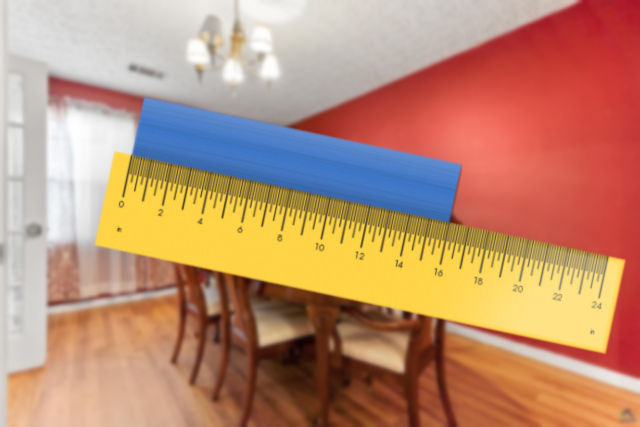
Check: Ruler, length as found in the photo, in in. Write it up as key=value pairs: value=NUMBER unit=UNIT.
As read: value=16 unit=in
